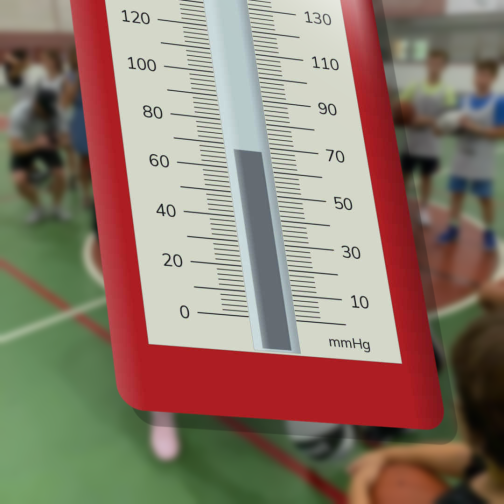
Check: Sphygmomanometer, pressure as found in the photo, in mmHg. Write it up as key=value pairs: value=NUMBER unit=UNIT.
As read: value=68 unit=mmHg
